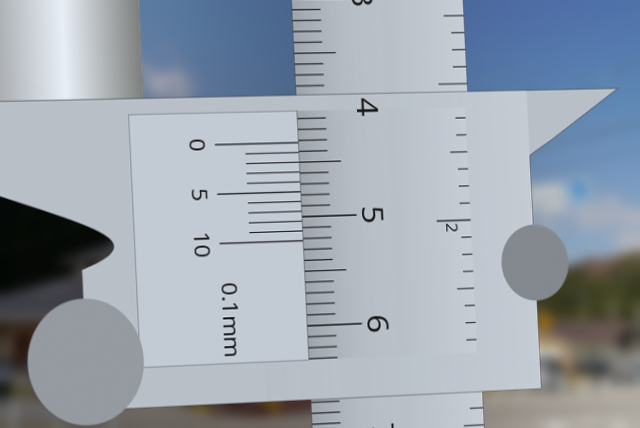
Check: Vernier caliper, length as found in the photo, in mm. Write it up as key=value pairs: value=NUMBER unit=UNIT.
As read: value=43.2 unit=mm
